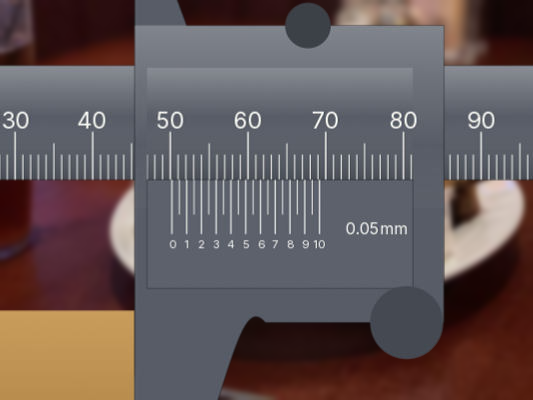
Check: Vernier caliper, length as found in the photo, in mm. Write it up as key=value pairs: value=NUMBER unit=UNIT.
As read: value=50.2 unit=mm
